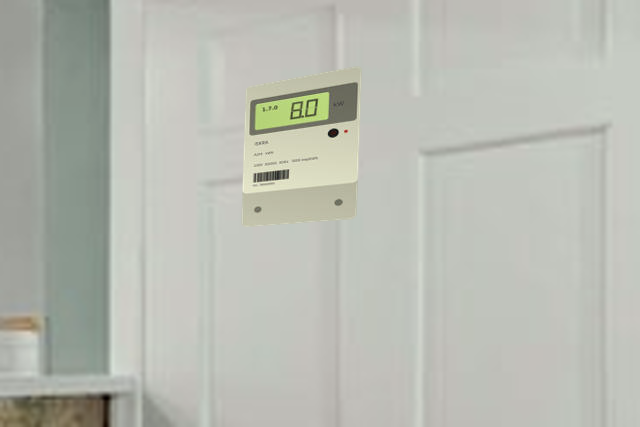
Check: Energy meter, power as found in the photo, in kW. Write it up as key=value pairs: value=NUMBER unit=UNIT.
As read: value=8.0 unit=kW
